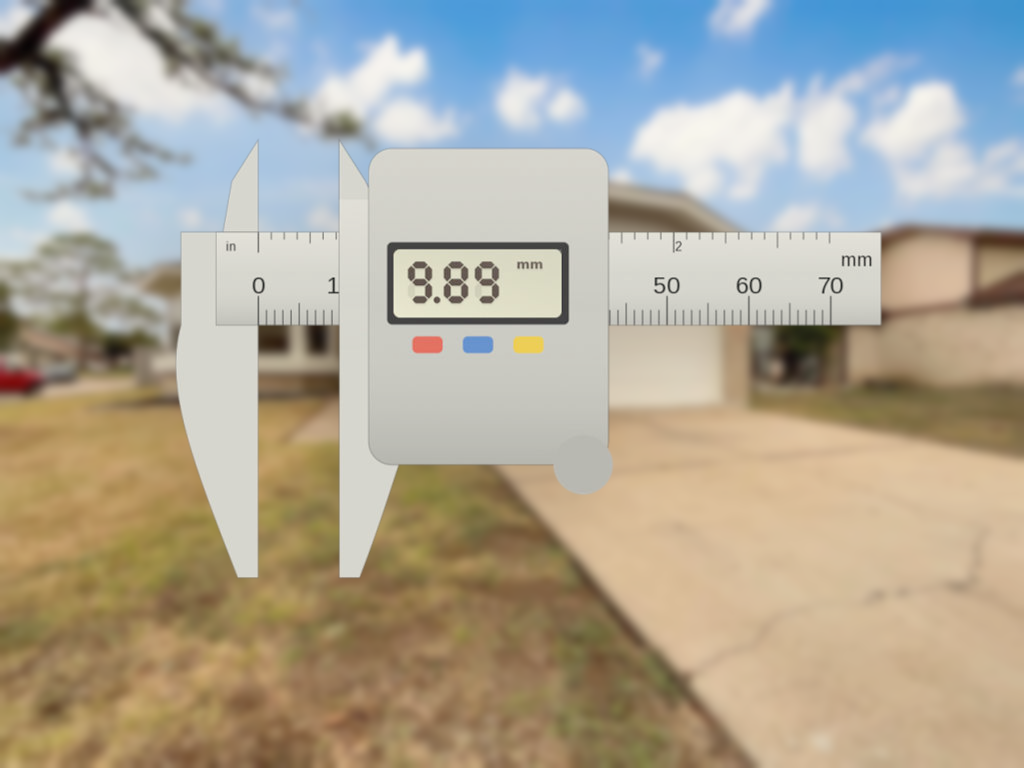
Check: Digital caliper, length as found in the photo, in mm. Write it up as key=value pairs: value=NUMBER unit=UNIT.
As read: value=9.89 unit=mm
